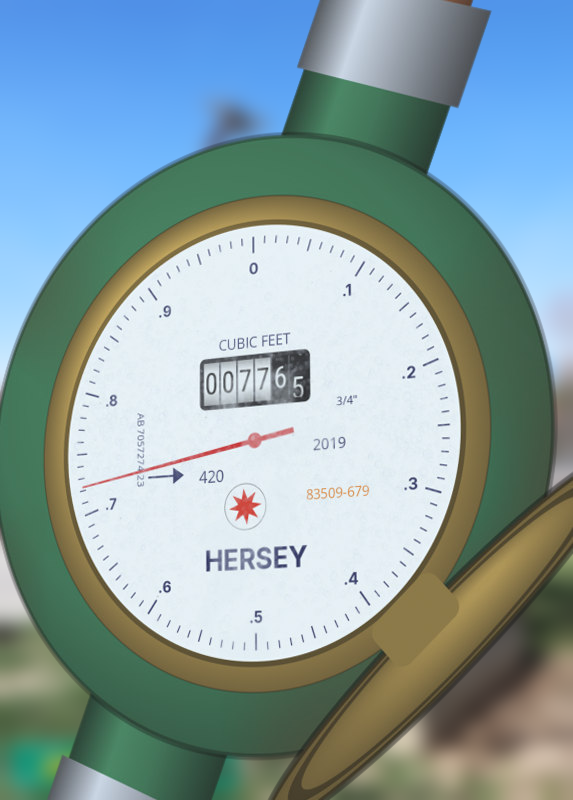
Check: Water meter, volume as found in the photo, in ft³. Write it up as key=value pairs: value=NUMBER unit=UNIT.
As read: value=7764.72 unit=ft³
